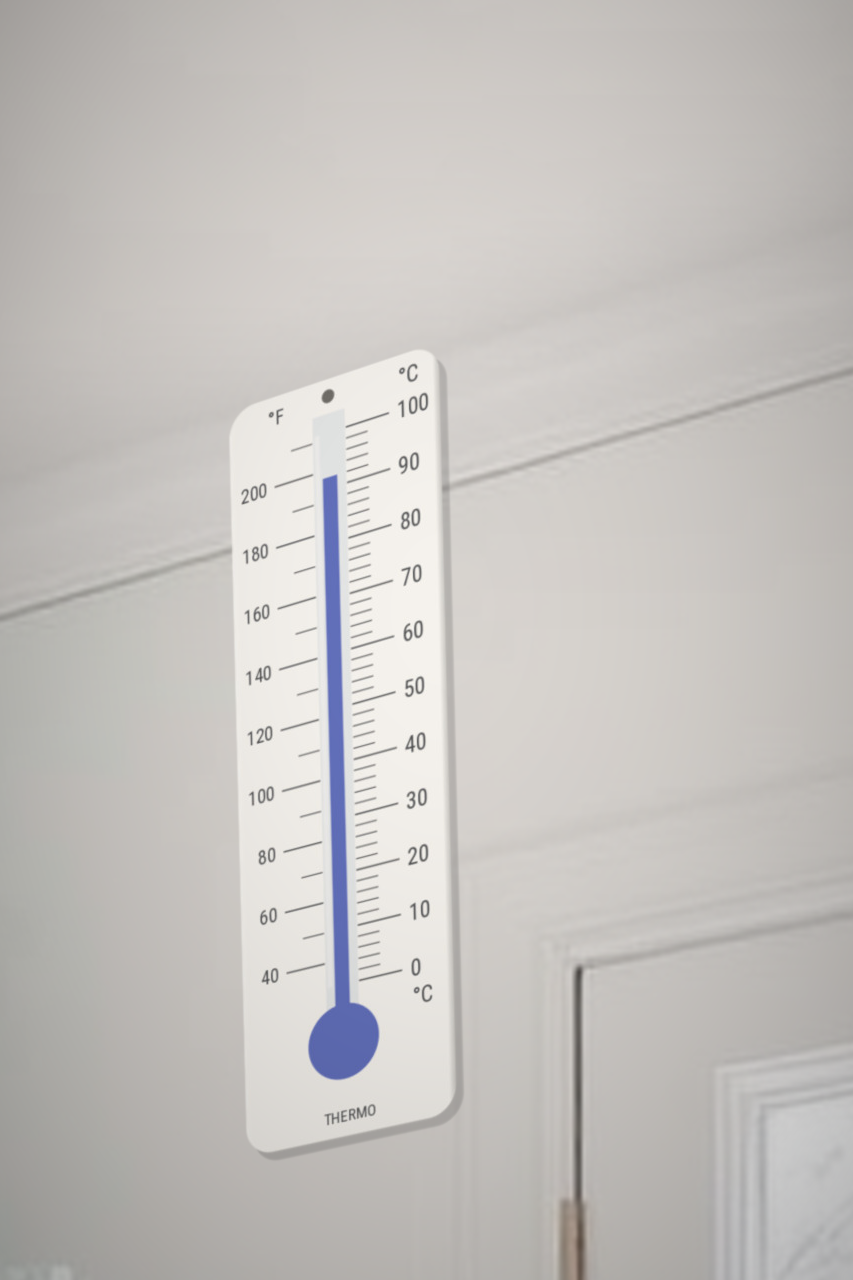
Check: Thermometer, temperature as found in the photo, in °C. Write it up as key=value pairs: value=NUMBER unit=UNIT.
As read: value=92 unit=°C
